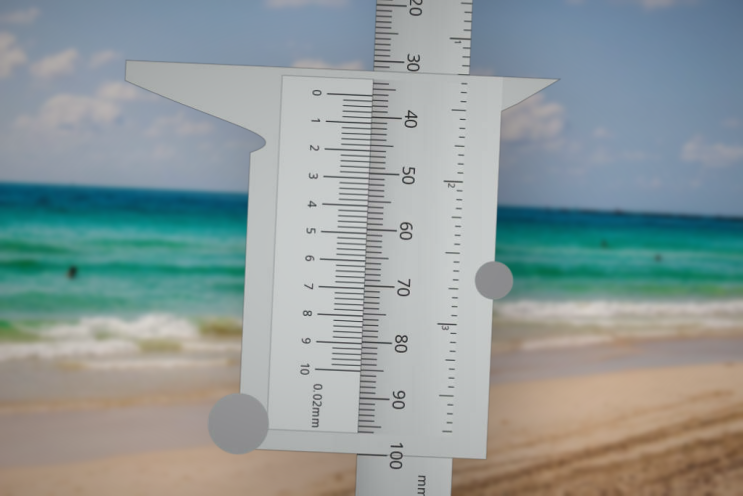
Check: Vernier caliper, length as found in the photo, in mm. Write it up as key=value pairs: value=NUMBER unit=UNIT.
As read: value=36.2 unit=mm
